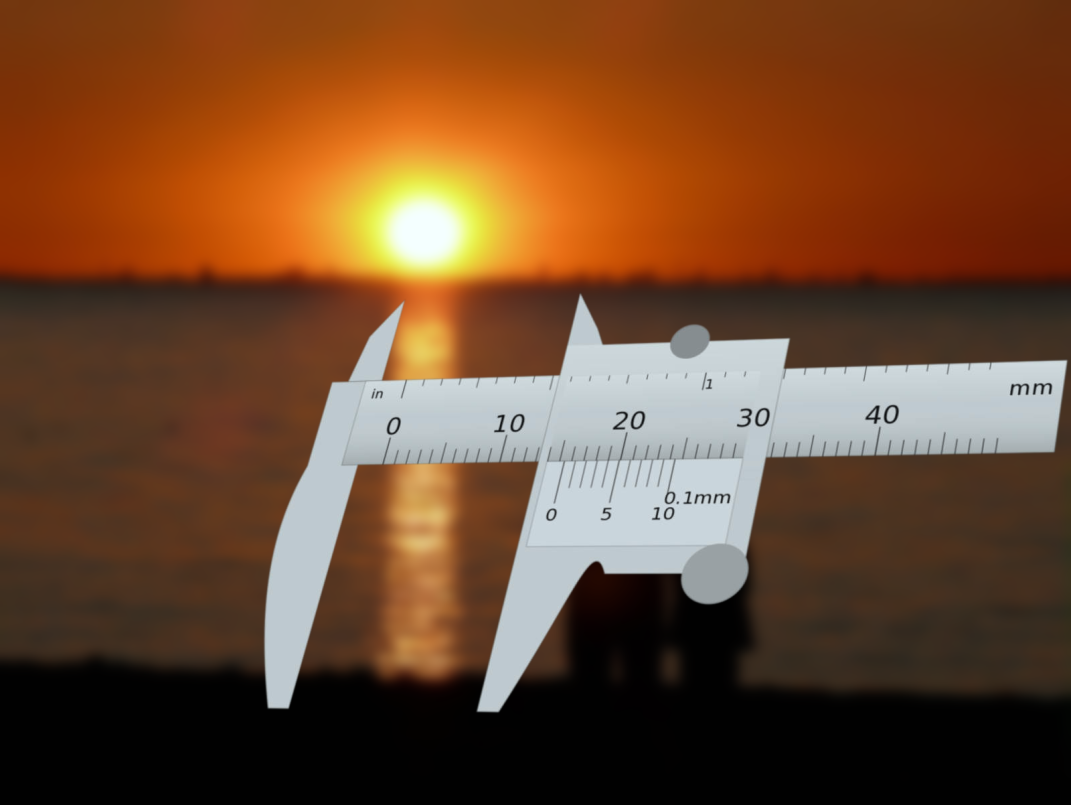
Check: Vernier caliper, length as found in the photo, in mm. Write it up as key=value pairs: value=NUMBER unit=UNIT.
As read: value=15.4 unit=mm
